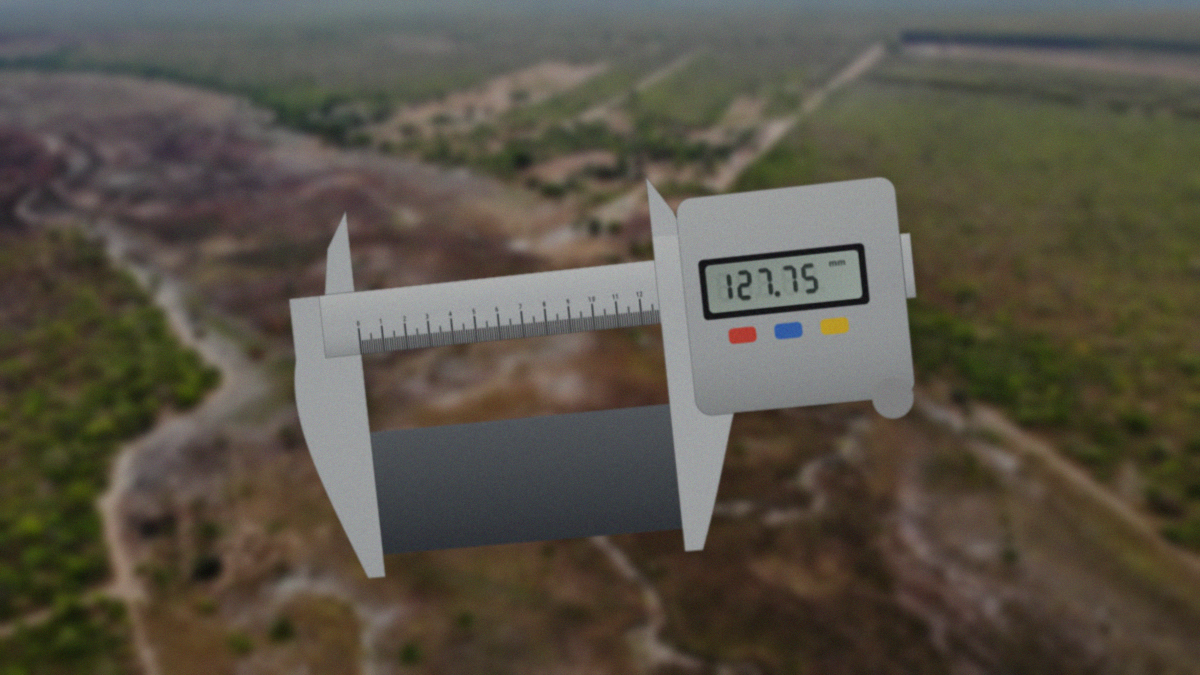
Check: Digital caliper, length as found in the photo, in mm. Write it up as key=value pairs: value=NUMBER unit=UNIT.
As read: value=127.75 unit=mm
